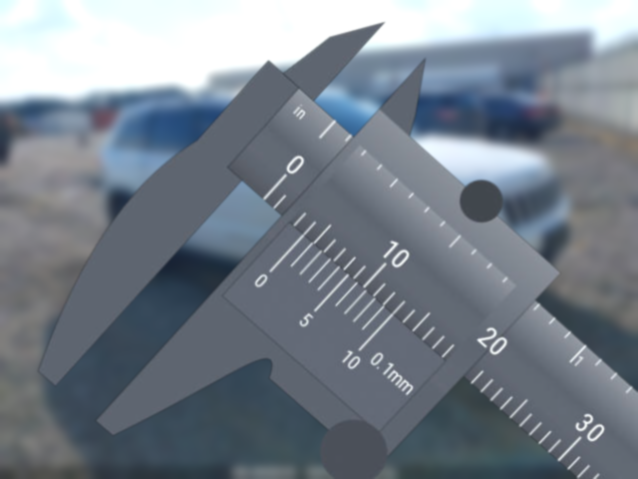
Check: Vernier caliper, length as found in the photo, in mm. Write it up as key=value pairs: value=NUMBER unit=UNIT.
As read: value=4.0 unit=mm
